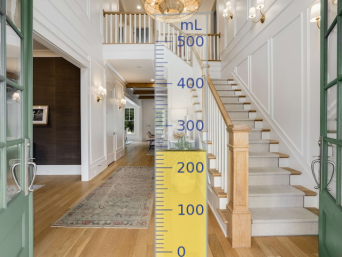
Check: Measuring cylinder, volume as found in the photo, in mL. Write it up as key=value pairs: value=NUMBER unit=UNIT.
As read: value=240 unit=mL
